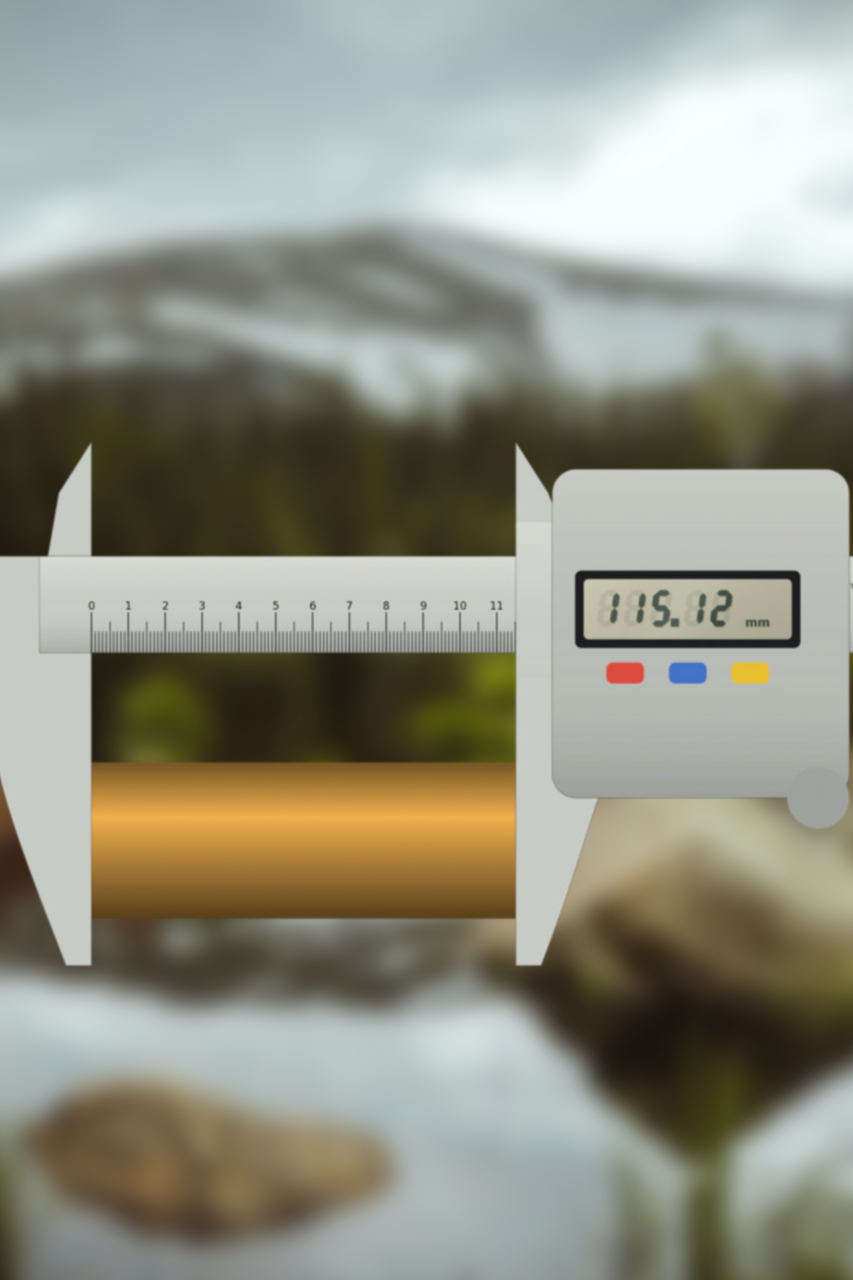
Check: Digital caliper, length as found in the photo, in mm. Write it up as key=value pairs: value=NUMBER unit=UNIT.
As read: value=115.12 unit=mm
